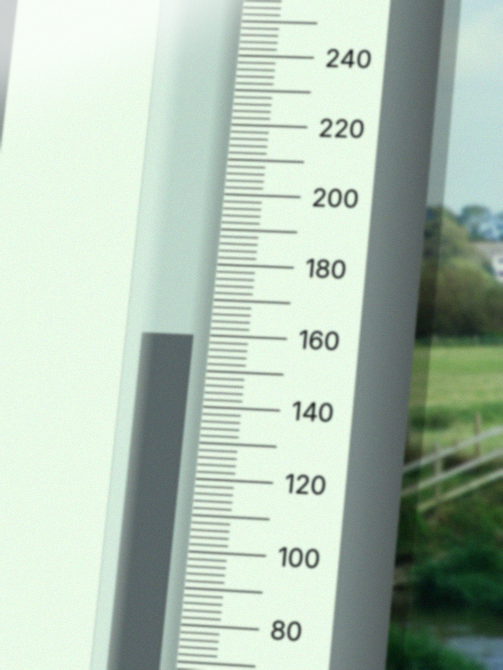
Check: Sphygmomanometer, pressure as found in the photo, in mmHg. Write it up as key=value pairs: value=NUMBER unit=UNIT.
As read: value=160 unit=mmHg
